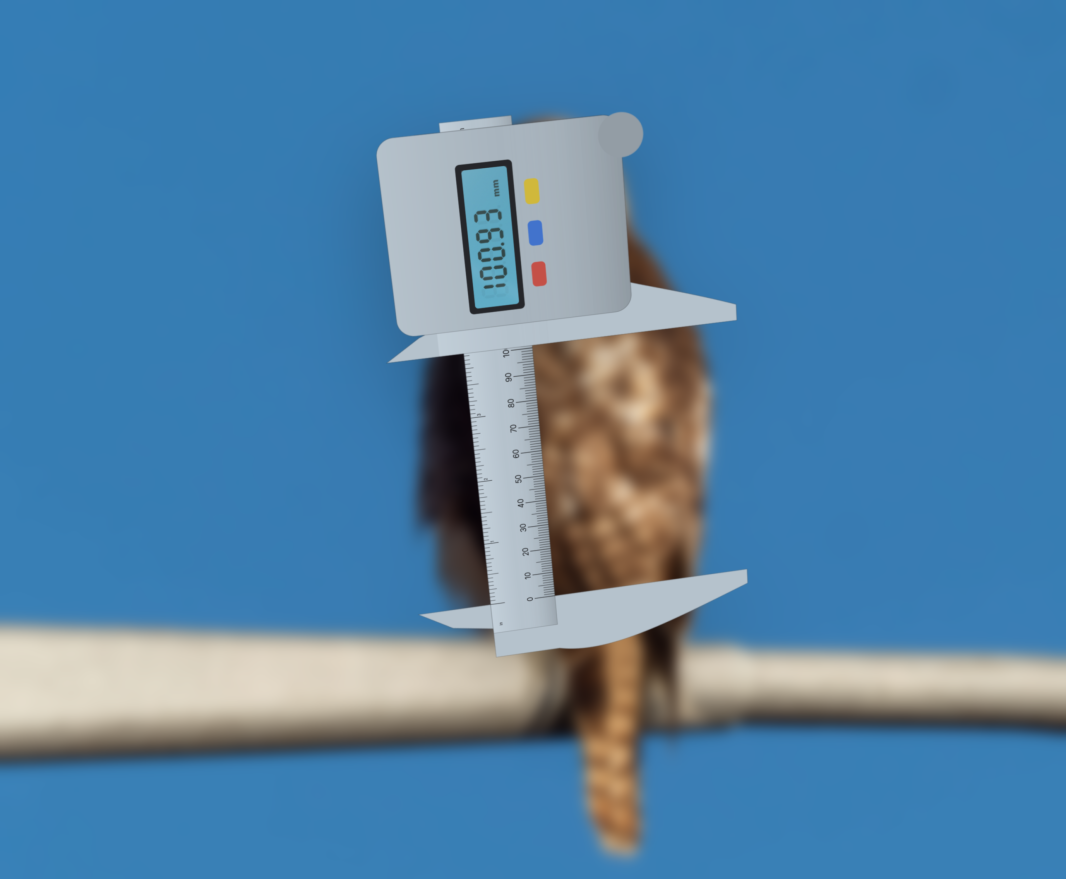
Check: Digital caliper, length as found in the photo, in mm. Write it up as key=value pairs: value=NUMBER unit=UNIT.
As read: value=100.93 unit=mm
